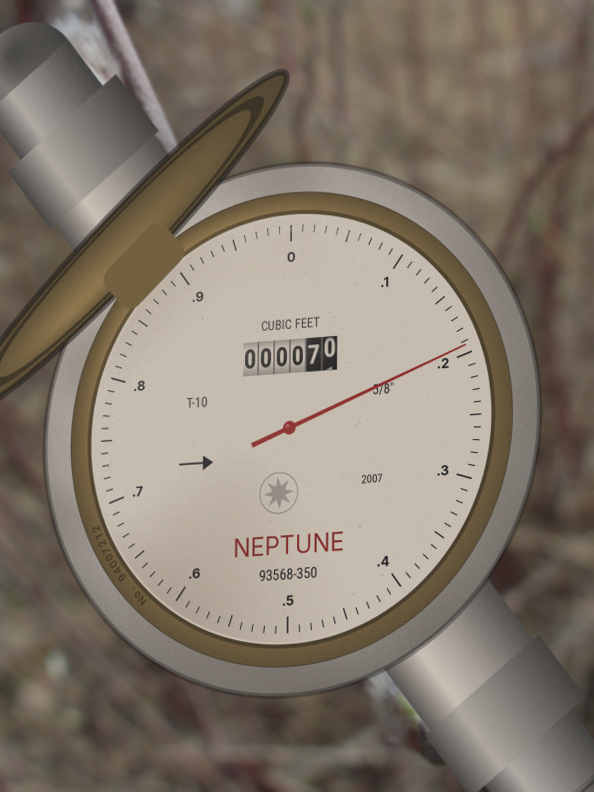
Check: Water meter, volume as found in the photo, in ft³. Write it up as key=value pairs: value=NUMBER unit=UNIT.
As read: value=70.19 unit=ft³
